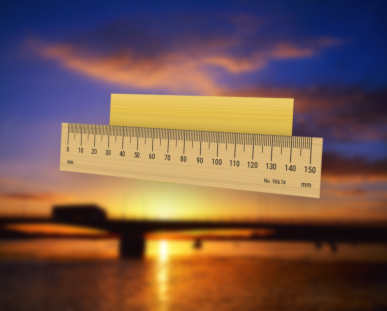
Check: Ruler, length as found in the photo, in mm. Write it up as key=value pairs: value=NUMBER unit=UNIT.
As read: value=110 unit=mm
